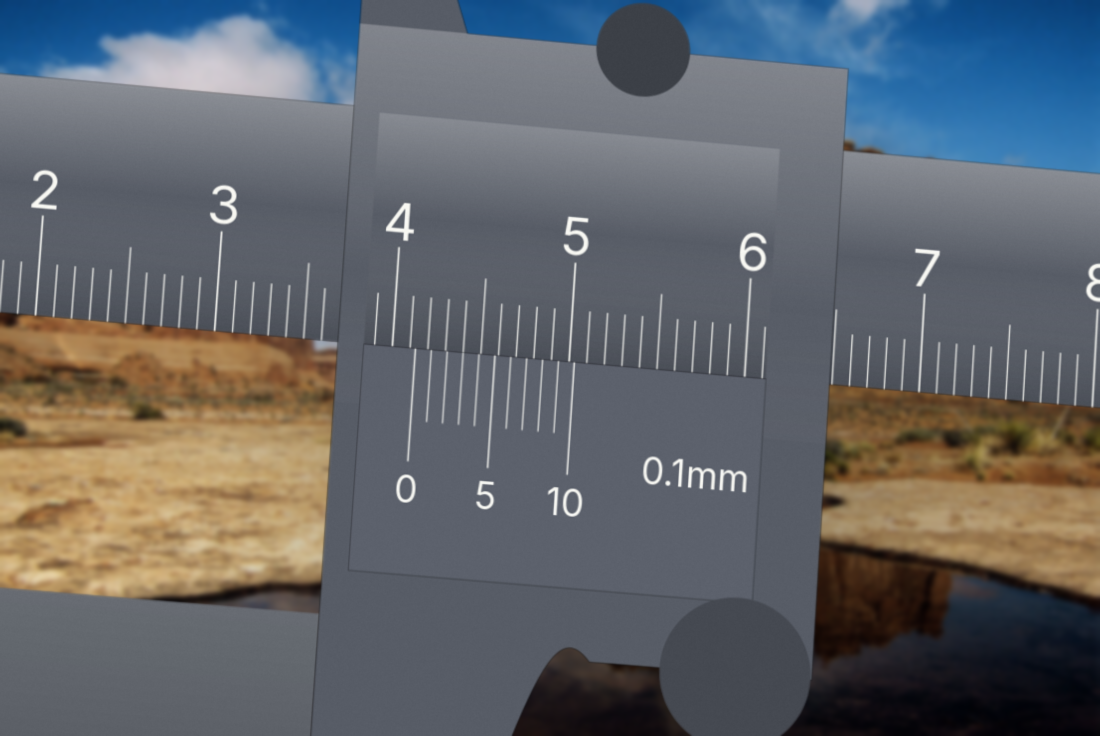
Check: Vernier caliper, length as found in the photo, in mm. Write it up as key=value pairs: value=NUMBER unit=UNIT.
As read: value=41.3 unit=mm
